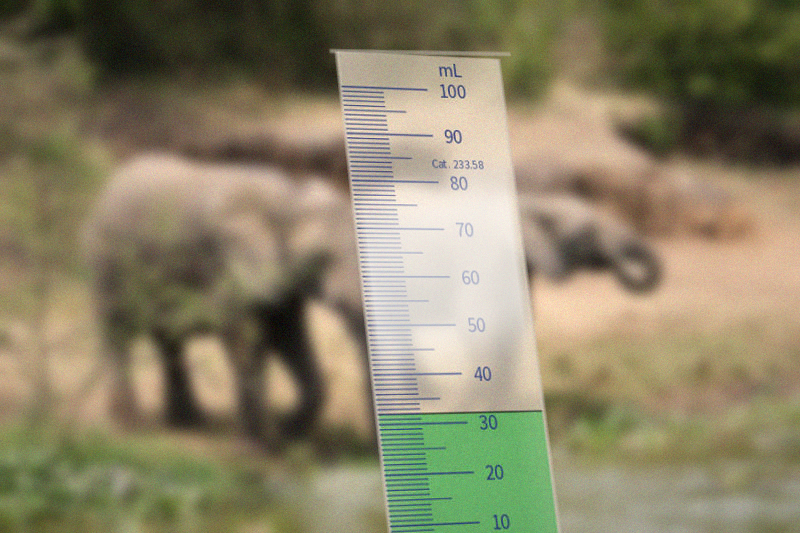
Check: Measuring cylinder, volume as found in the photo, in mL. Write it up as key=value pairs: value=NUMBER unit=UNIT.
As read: value=32 unit=mL
